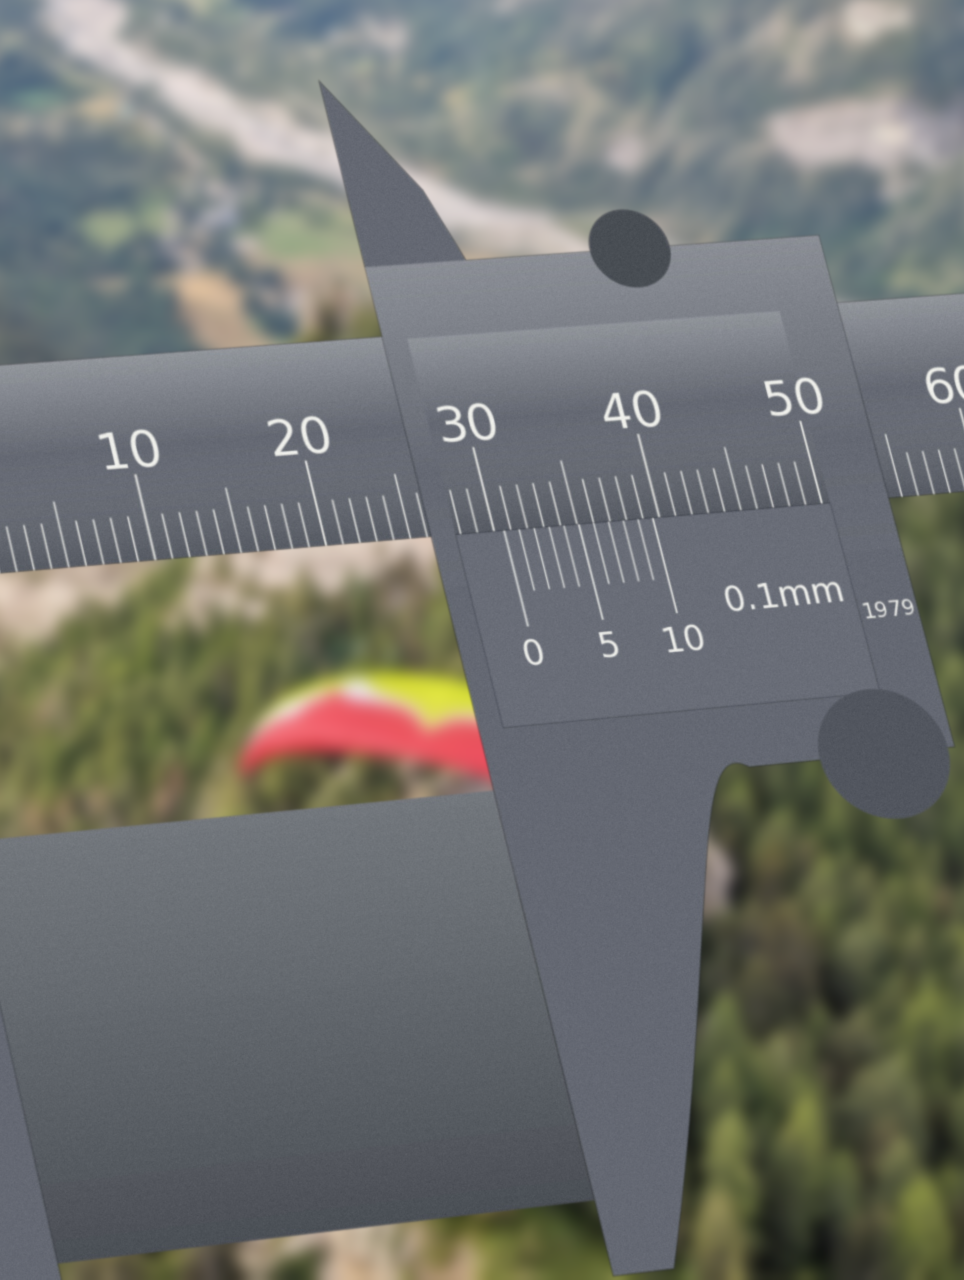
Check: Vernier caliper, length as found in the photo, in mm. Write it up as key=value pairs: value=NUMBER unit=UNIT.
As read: value=30.6 unit=mm
